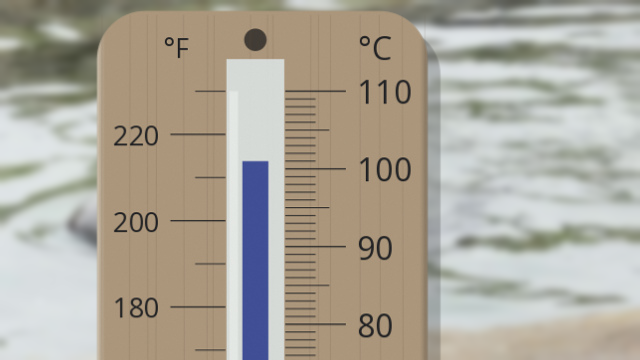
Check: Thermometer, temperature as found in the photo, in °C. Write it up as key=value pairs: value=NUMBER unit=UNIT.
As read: value=101 unit=°C
